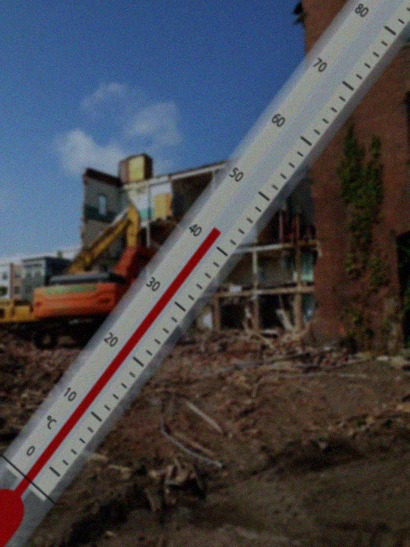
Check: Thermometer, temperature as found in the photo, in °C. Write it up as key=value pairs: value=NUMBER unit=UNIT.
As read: value=42 unit=°C
